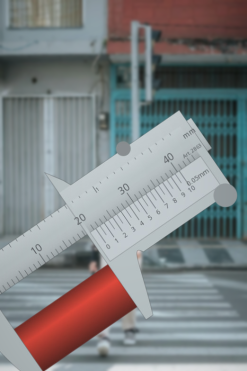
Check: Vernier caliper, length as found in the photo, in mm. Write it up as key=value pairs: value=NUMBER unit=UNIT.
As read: value=21.4 unit=mm
